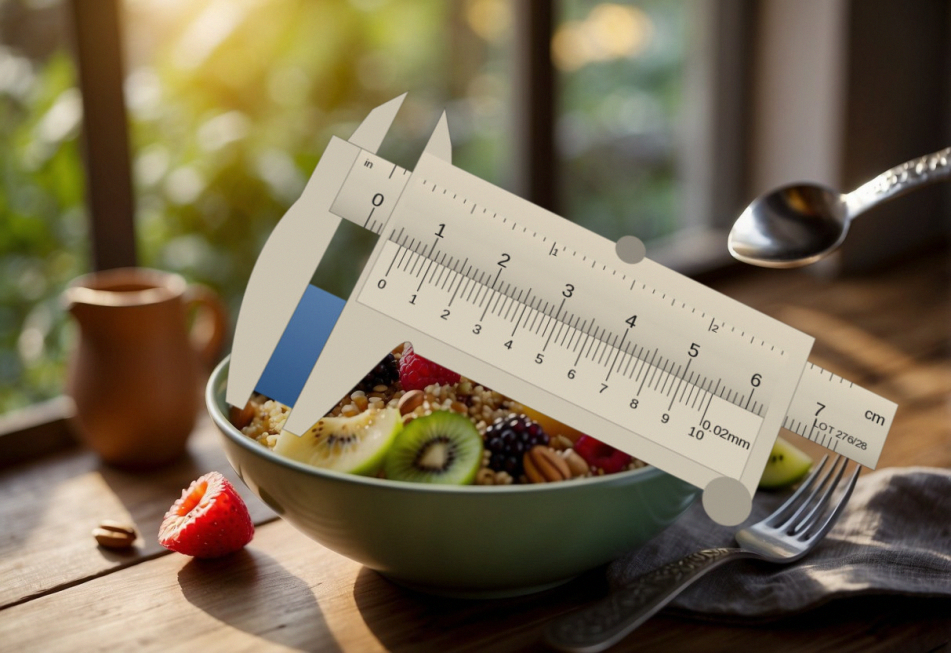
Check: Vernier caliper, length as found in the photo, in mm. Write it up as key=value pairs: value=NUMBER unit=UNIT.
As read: value=5.8 unit=mm
